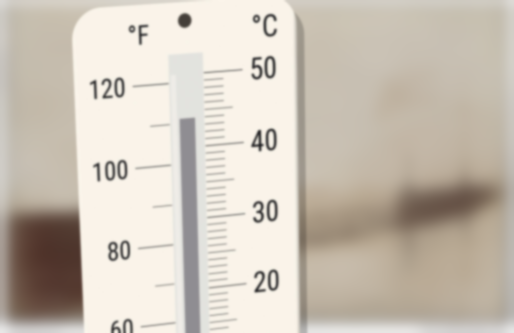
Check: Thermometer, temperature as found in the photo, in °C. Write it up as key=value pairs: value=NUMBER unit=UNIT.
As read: value=44 unit=°C
